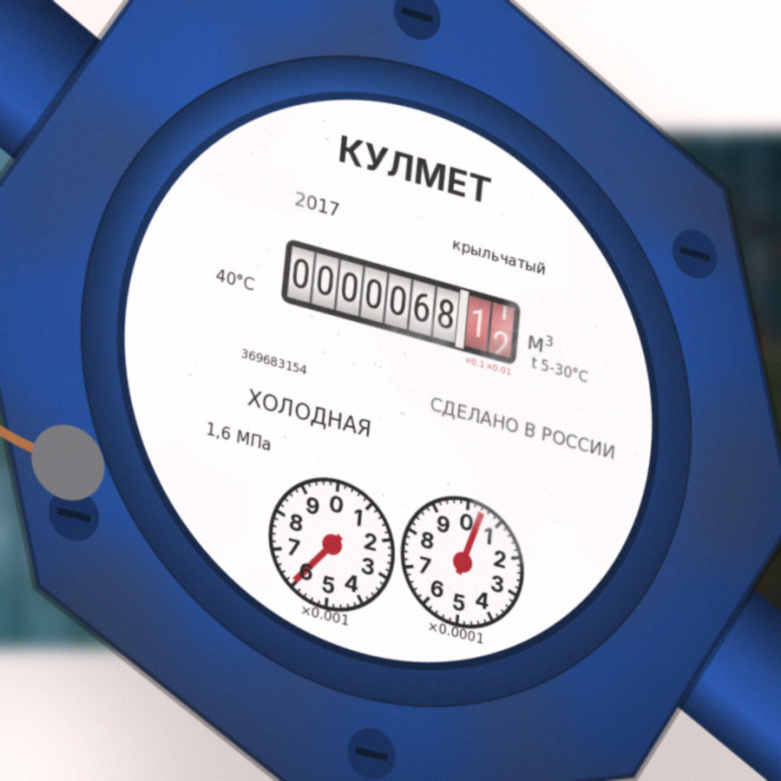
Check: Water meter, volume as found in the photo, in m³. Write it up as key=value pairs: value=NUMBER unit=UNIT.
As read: value=68.1160 unit=m³
